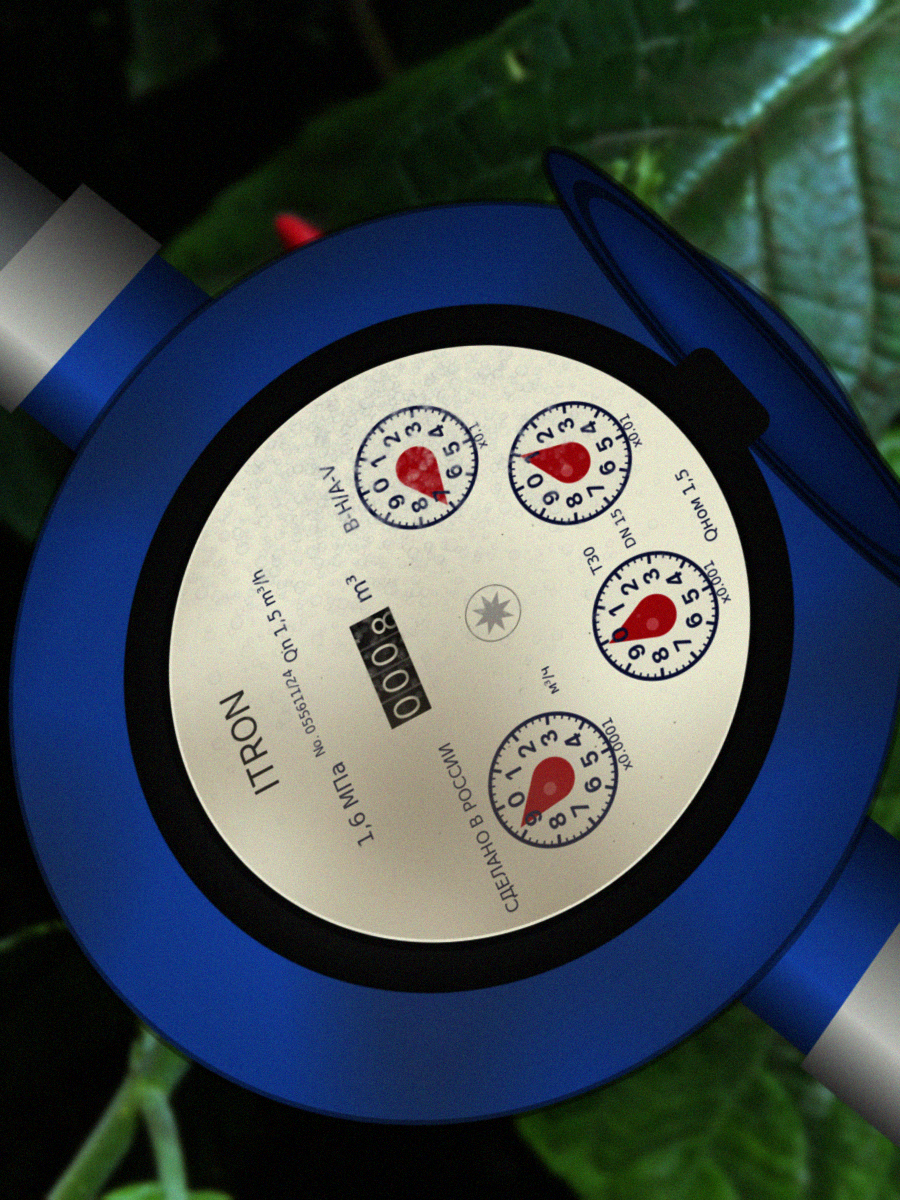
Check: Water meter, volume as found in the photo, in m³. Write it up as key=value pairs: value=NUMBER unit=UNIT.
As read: value=7.7099 unit=m³
